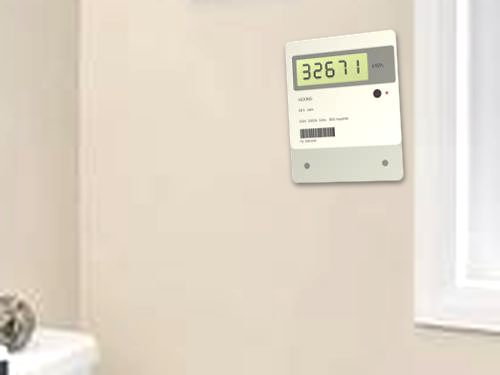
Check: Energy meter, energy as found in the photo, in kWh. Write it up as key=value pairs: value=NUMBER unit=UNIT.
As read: value=32671 unit=kWh
